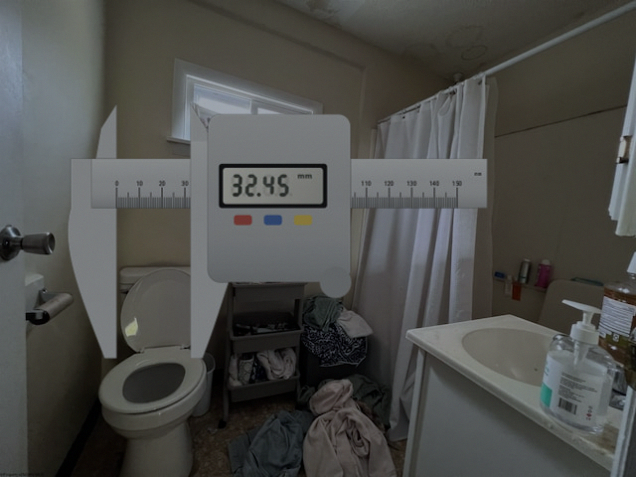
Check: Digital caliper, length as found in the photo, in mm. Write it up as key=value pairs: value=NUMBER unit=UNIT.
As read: value=32.45 unit=mm
